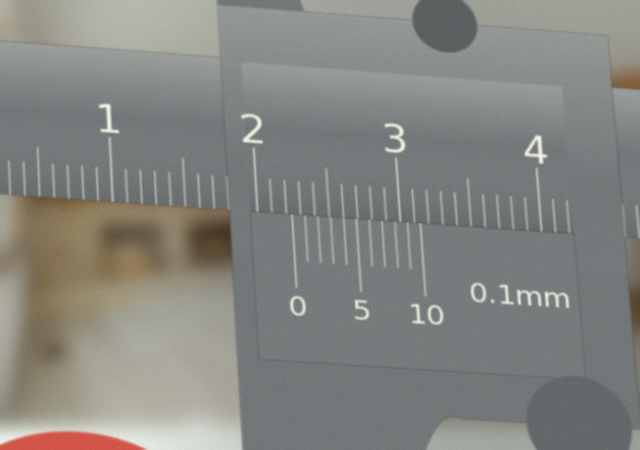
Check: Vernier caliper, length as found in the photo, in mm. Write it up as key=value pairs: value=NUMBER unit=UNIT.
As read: value=22.4 unit=mm
